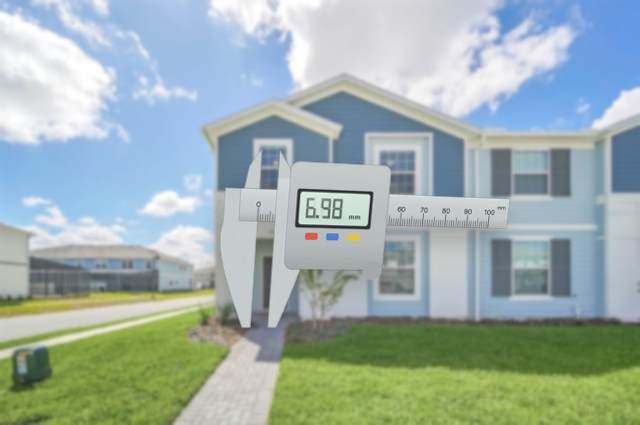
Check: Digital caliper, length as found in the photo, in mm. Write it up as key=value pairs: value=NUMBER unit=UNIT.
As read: value=6.98 unit=mm
